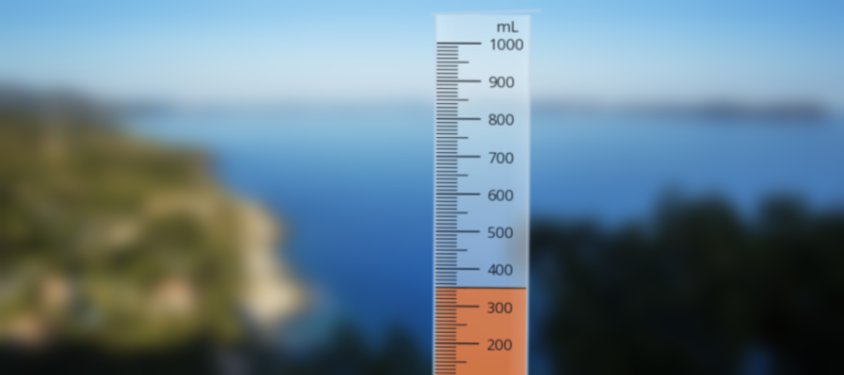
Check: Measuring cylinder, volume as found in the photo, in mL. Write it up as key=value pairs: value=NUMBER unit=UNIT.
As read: value=350 unit=mL
